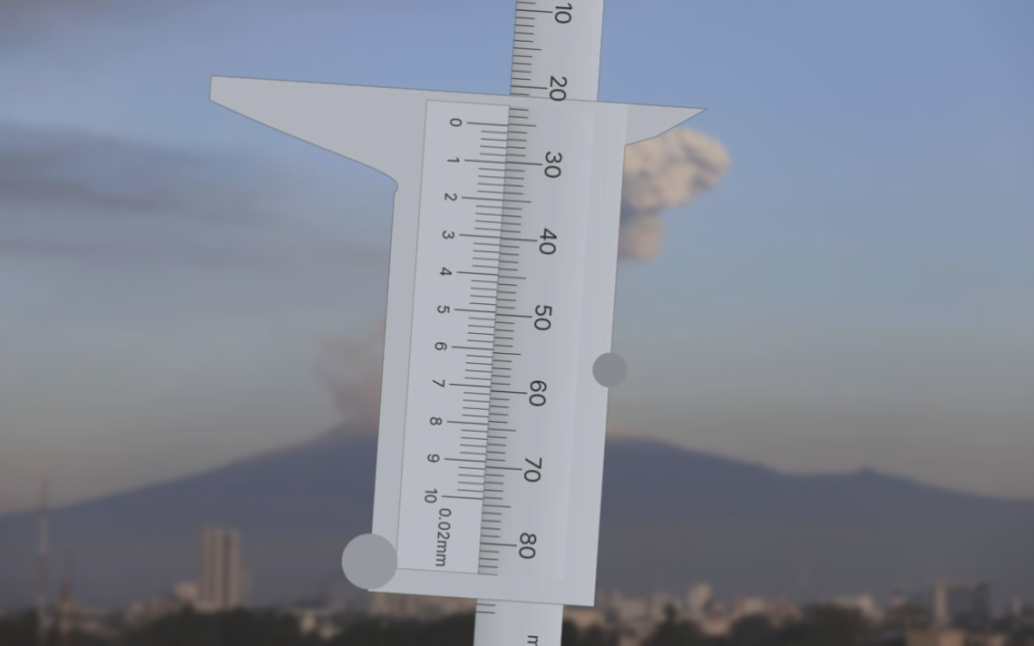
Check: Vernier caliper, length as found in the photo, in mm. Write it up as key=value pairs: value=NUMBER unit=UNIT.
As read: value=25.2 unit=mm
